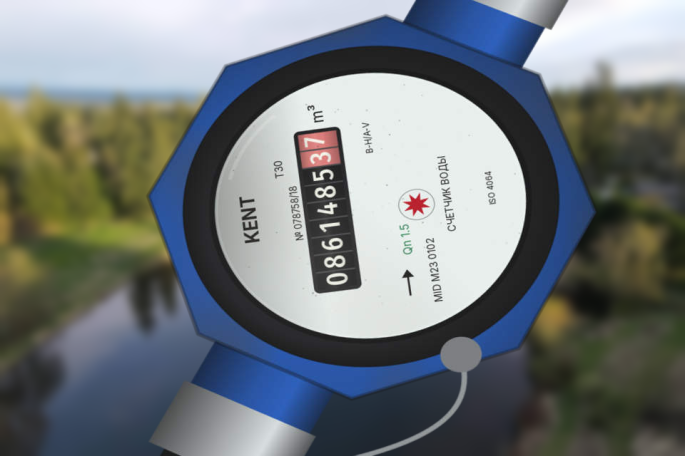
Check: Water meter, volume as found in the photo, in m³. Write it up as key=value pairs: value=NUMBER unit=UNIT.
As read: value=861485.37 unit=m³
